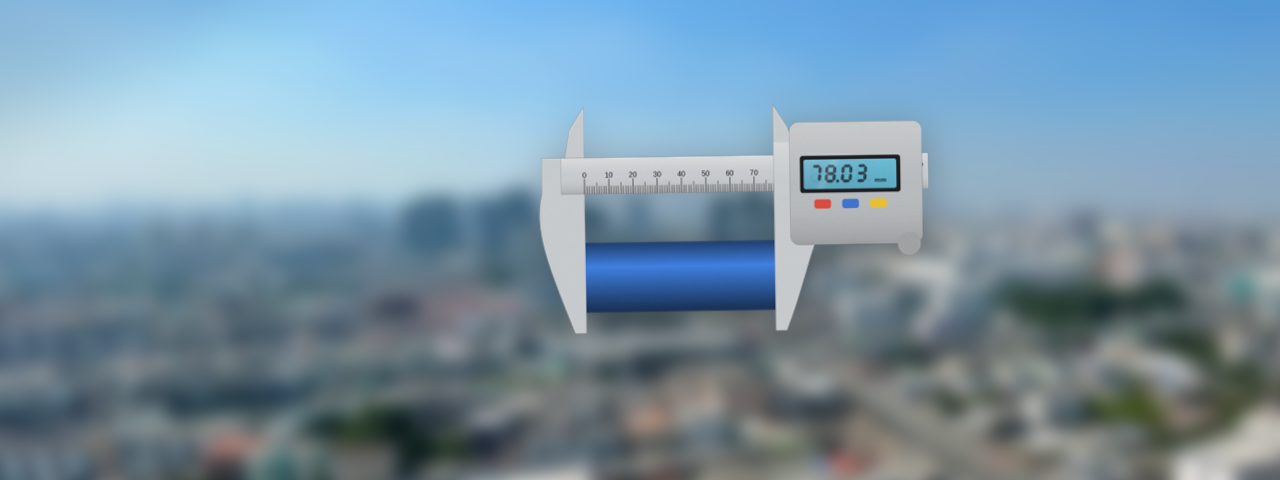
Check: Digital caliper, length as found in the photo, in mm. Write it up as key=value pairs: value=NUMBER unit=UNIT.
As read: value=78.03 unit=mm
